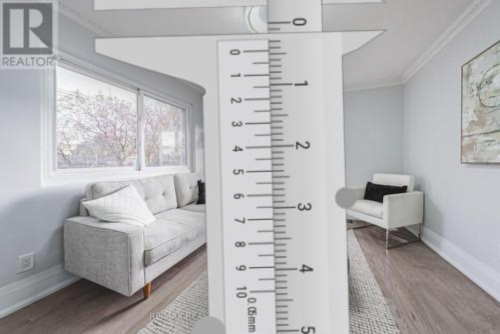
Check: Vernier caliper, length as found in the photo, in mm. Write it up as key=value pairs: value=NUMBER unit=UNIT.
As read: value=4.5 unit=mm
